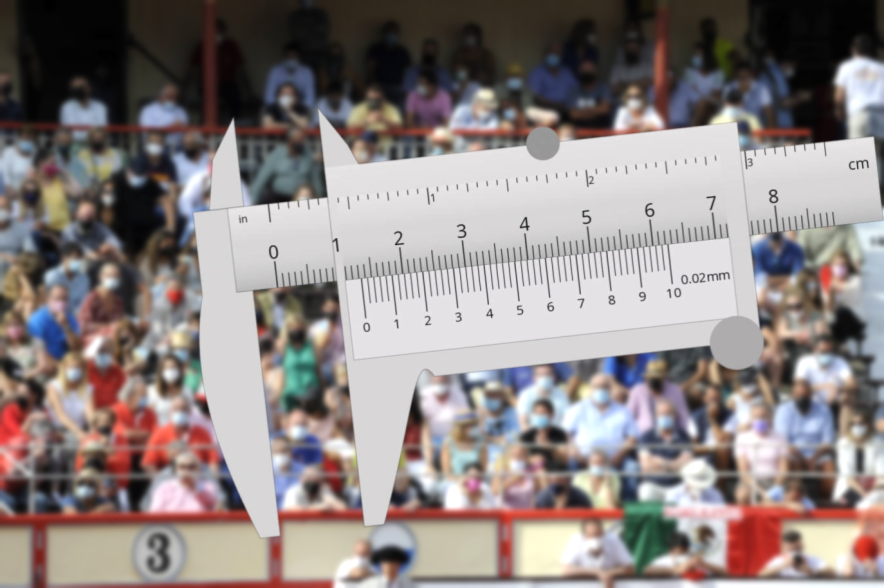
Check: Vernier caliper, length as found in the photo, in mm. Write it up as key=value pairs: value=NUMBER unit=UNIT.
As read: value=13.4 unit=mm
